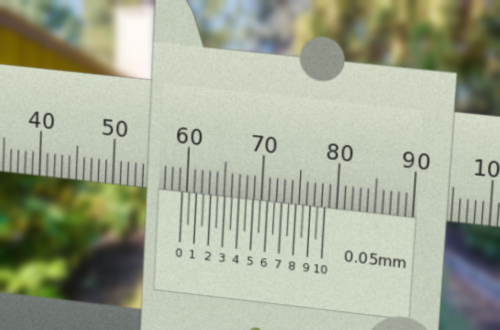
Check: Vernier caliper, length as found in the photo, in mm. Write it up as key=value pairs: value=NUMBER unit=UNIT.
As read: value=59.4 unit=mm
